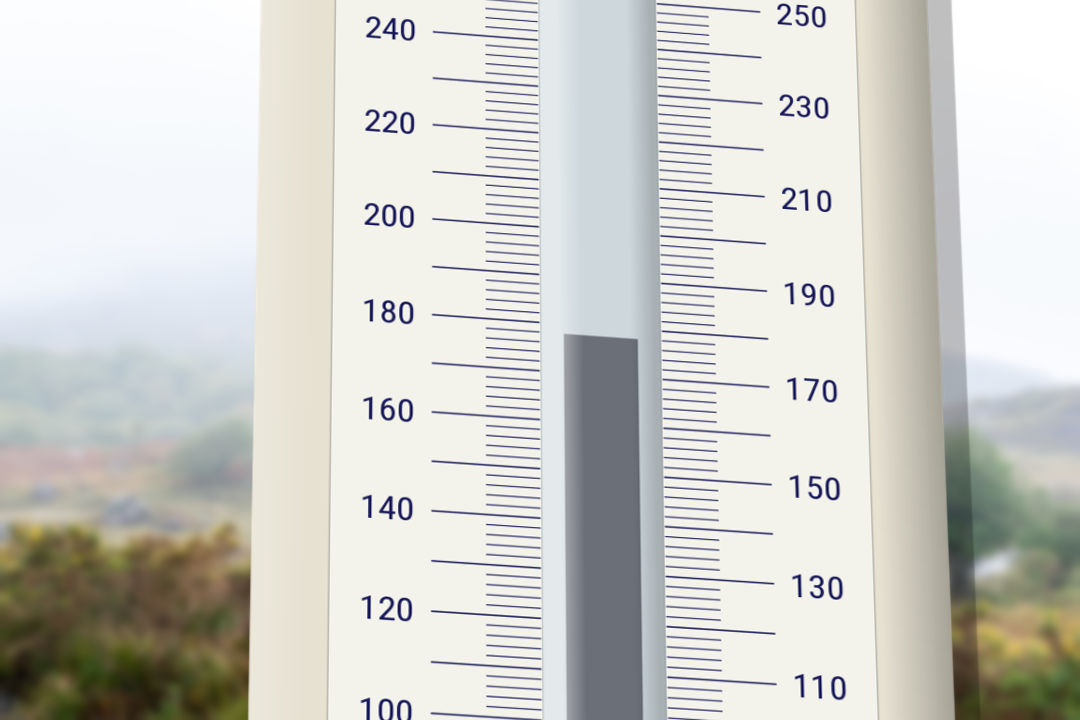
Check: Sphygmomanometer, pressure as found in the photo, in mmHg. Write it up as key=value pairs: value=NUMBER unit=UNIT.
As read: value=178 unit=mmHg
